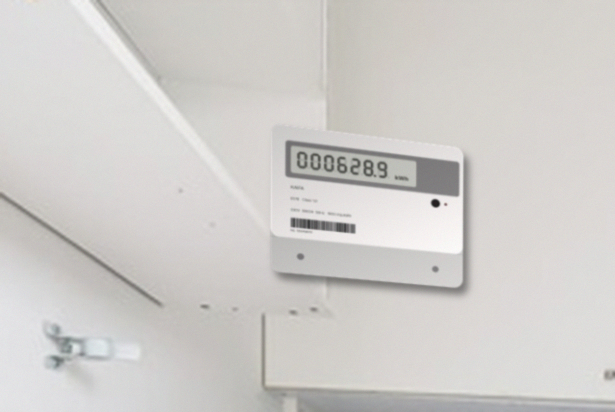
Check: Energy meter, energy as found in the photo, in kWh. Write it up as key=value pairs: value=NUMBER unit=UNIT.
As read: value=628.9 unit=kWh
